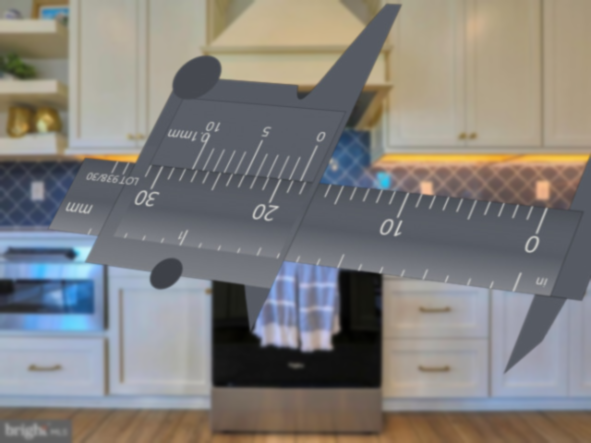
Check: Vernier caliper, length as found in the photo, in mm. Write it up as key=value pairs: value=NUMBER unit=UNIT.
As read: value=18.4 unit=mm
